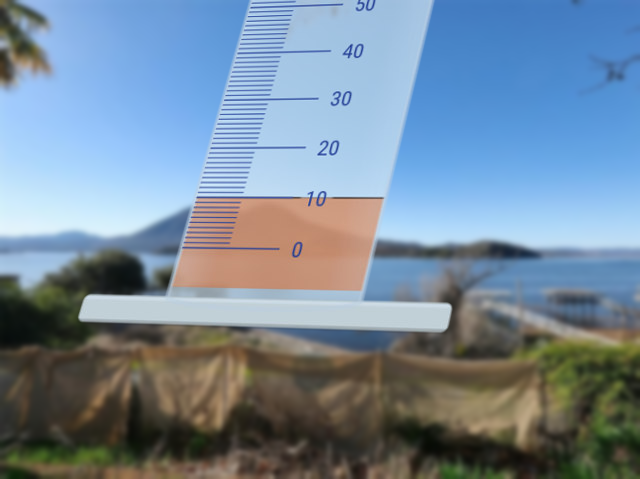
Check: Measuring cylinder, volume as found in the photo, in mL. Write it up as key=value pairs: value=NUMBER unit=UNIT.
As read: value=10 unit=mL
